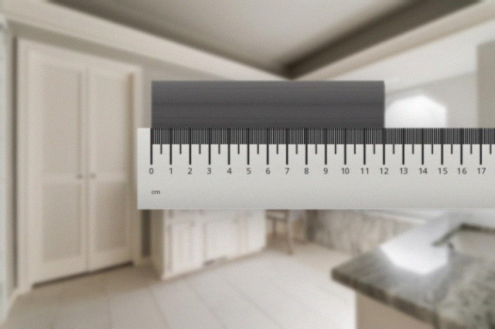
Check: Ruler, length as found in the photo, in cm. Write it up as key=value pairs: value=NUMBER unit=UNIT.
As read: value=12 unit=cm
